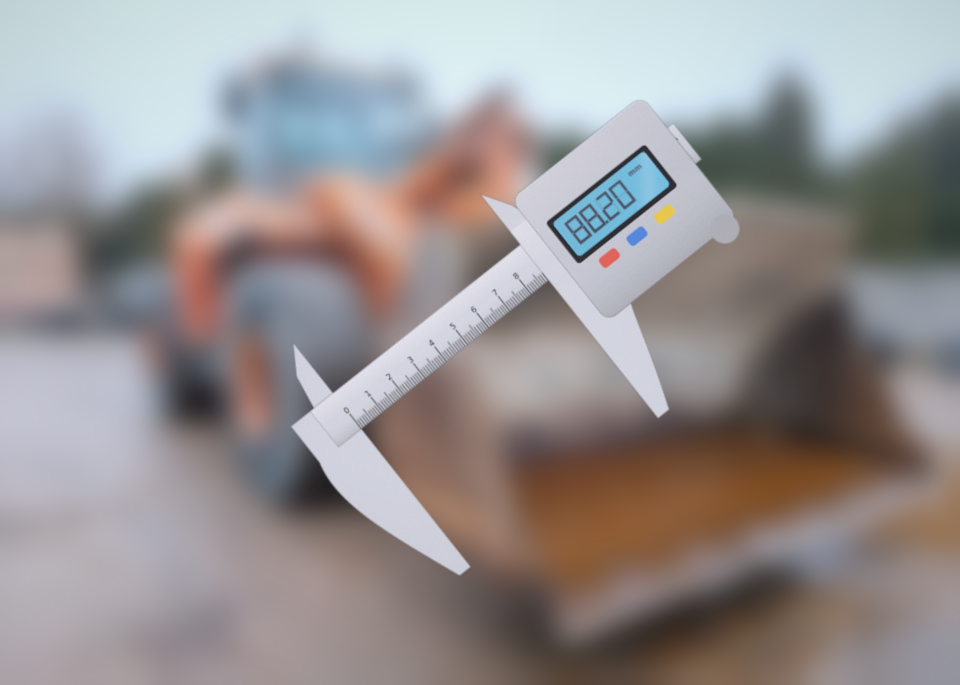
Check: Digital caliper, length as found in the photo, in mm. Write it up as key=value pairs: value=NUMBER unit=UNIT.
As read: value=88.20 unit=mm
